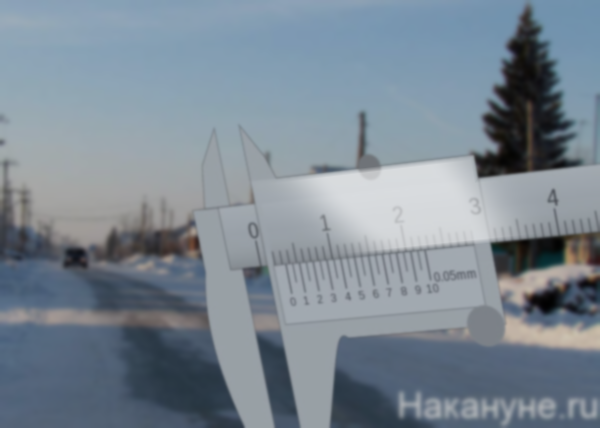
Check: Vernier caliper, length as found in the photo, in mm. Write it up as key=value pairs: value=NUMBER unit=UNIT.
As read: value=3.5 unit=mm
